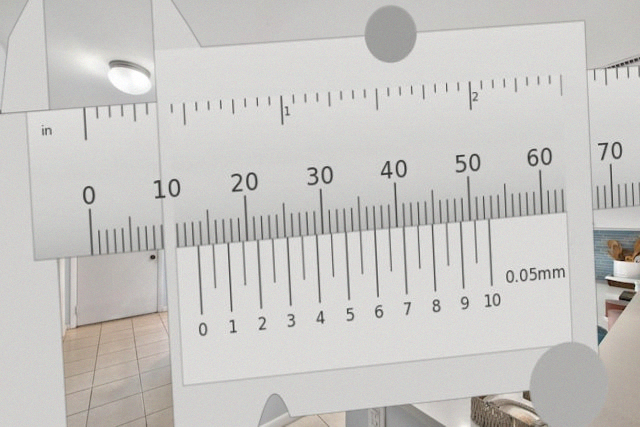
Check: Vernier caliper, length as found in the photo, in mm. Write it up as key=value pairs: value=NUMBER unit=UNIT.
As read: value=13.6 unit=mm
